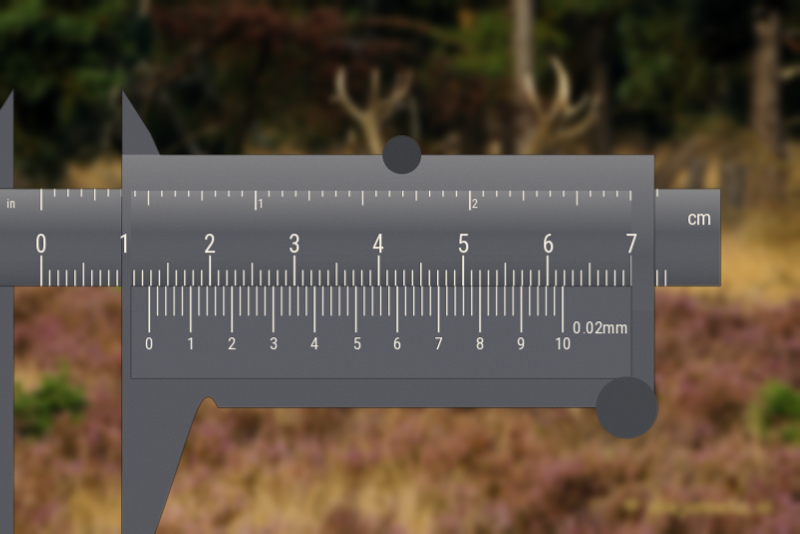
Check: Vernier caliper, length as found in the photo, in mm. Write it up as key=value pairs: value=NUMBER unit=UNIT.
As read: value=12.8 unit=mm
